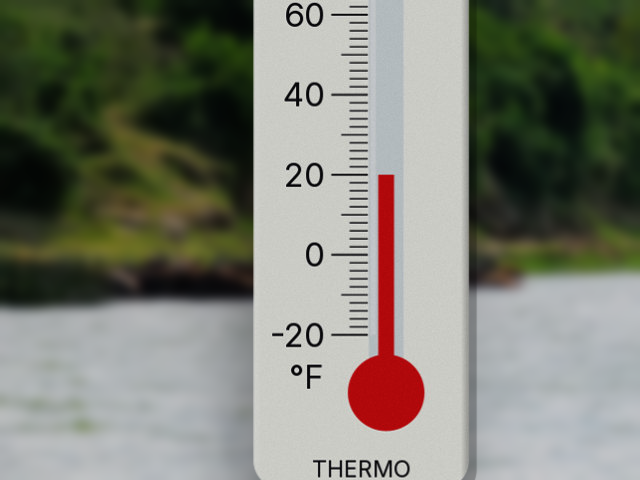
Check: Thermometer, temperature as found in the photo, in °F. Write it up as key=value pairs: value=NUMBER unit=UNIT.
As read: value=20 unit=°F
